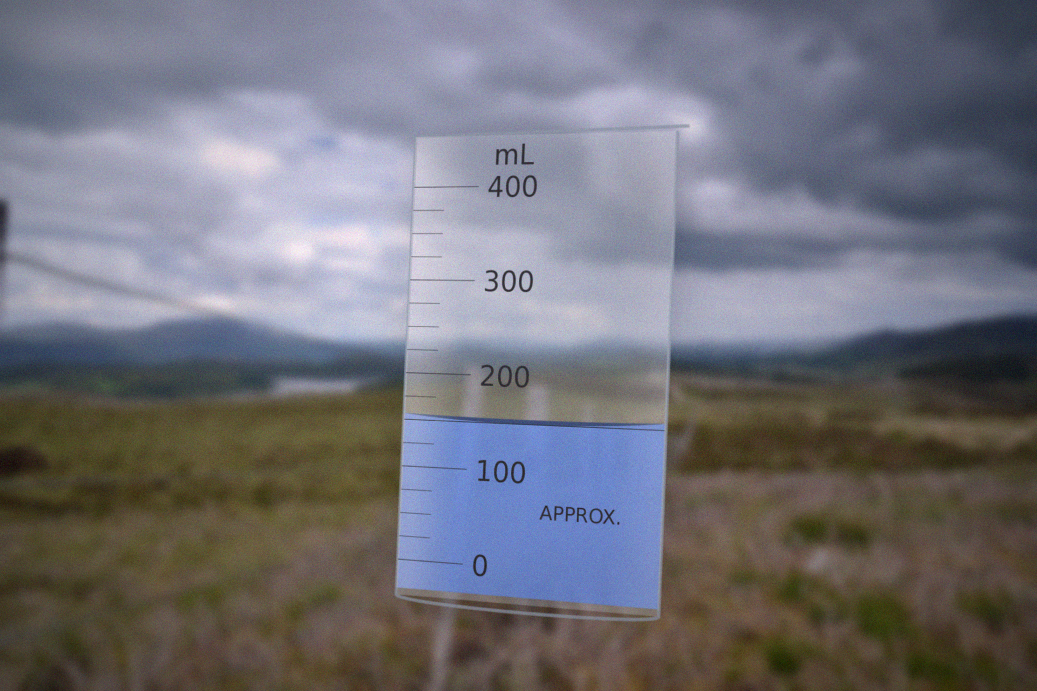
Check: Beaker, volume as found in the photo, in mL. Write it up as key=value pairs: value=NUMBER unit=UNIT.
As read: value=150 unit=mL
